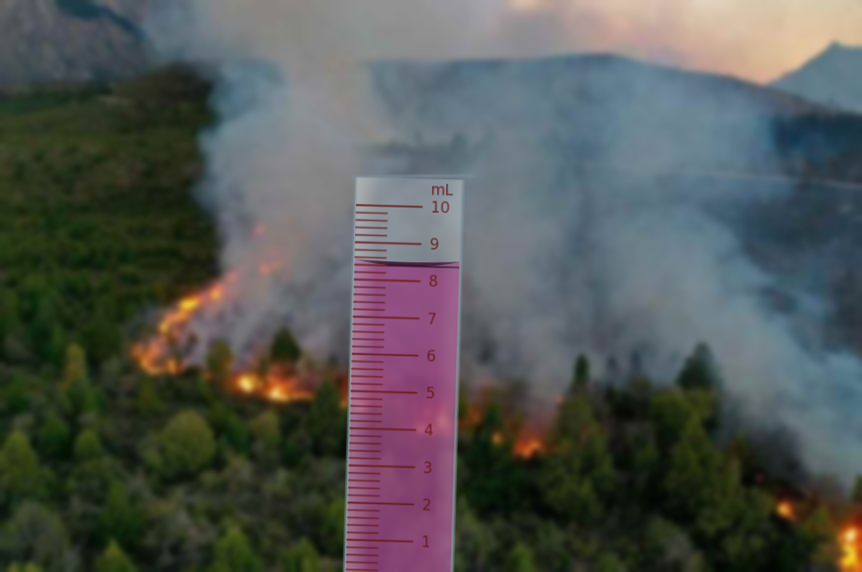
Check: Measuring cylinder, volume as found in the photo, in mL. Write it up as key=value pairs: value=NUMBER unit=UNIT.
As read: value=8.4 unit=mL
